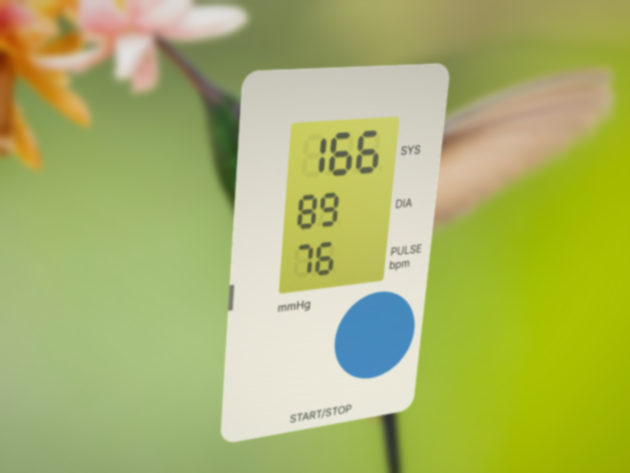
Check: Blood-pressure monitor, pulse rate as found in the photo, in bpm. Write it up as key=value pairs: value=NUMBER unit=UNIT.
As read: value=76 unit=bpm
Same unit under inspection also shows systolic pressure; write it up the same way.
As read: value=166 unit=mmHg
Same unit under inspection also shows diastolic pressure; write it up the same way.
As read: value=89 unit=mmHg
